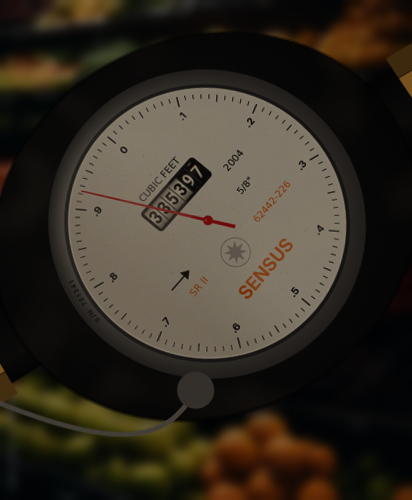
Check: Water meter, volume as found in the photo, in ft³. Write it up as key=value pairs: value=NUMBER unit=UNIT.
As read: value=335396.92 unit=ft³
